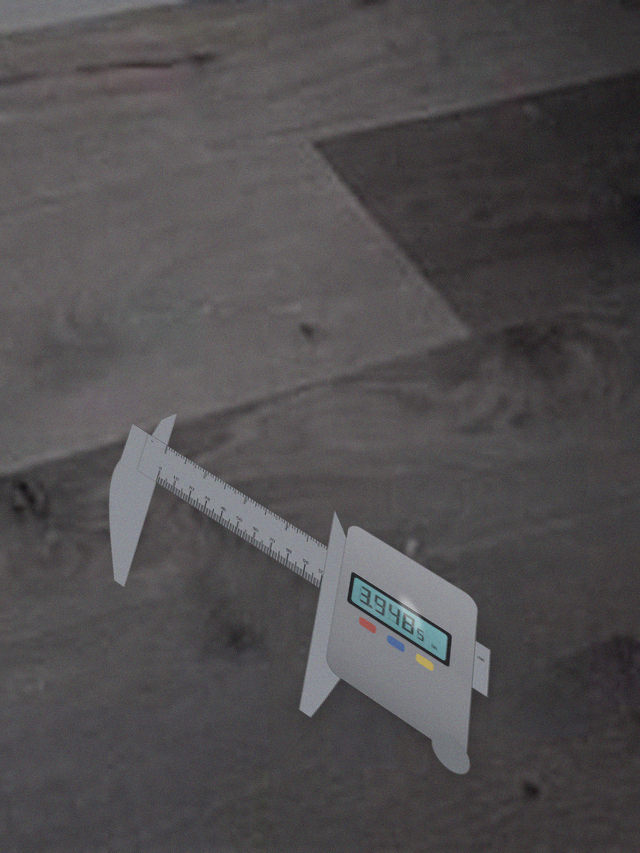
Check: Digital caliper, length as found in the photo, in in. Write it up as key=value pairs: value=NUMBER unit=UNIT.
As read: value=3.9485 unit=in
